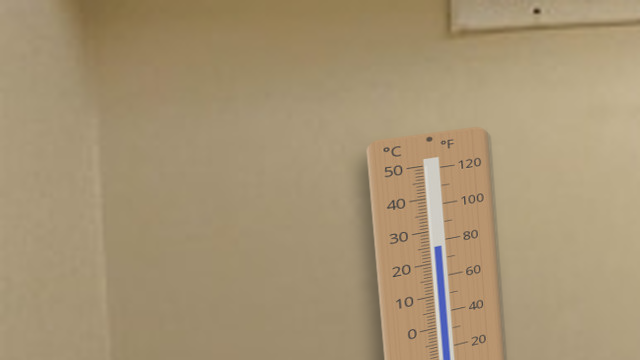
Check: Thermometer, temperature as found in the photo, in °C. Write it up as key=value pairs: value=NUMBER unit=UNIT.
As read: value=25 unit=°C
